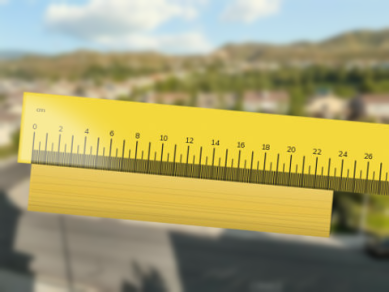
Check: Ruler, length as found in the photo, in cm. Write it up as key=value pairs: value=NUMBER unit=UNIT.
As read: value=23.5 unit=cm
